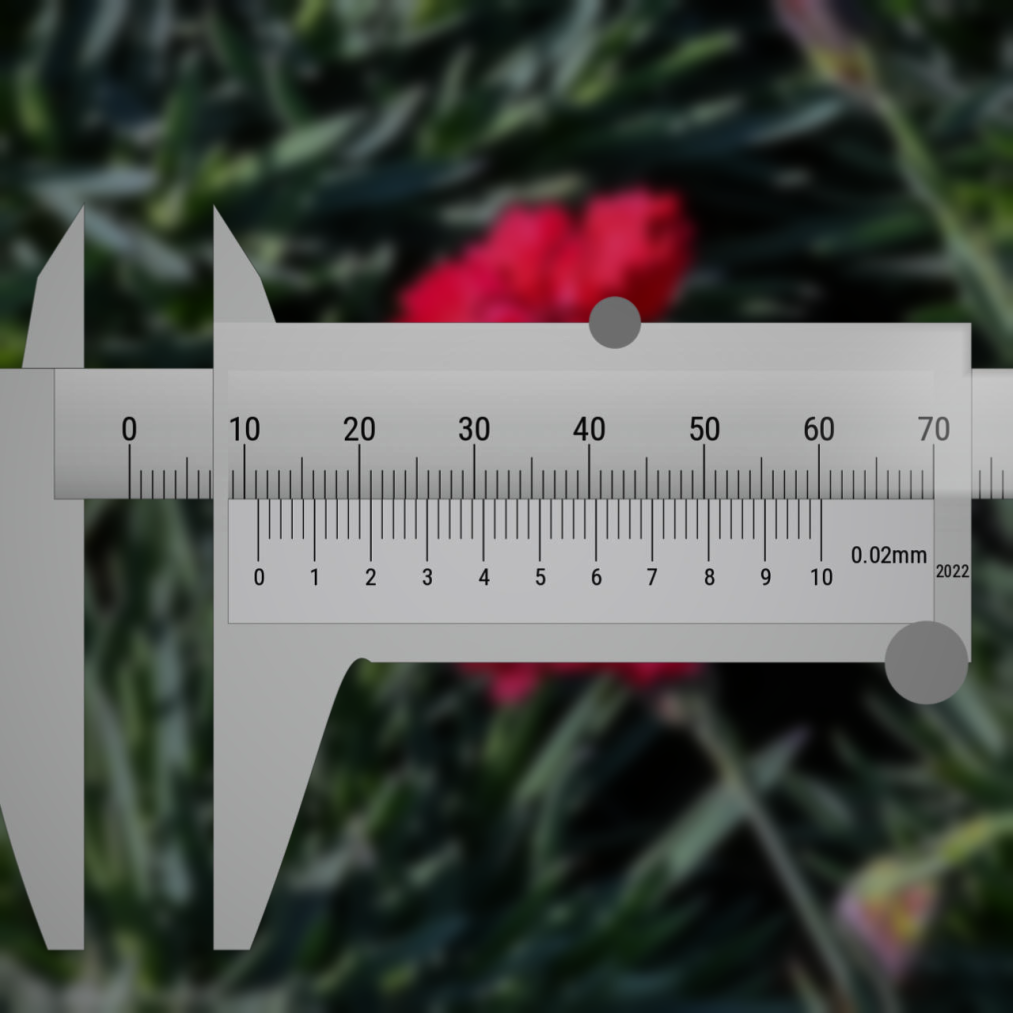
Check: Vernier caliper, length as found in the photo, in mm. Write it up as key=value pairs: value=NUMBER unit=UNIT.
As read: value=11.2 unit=mm
